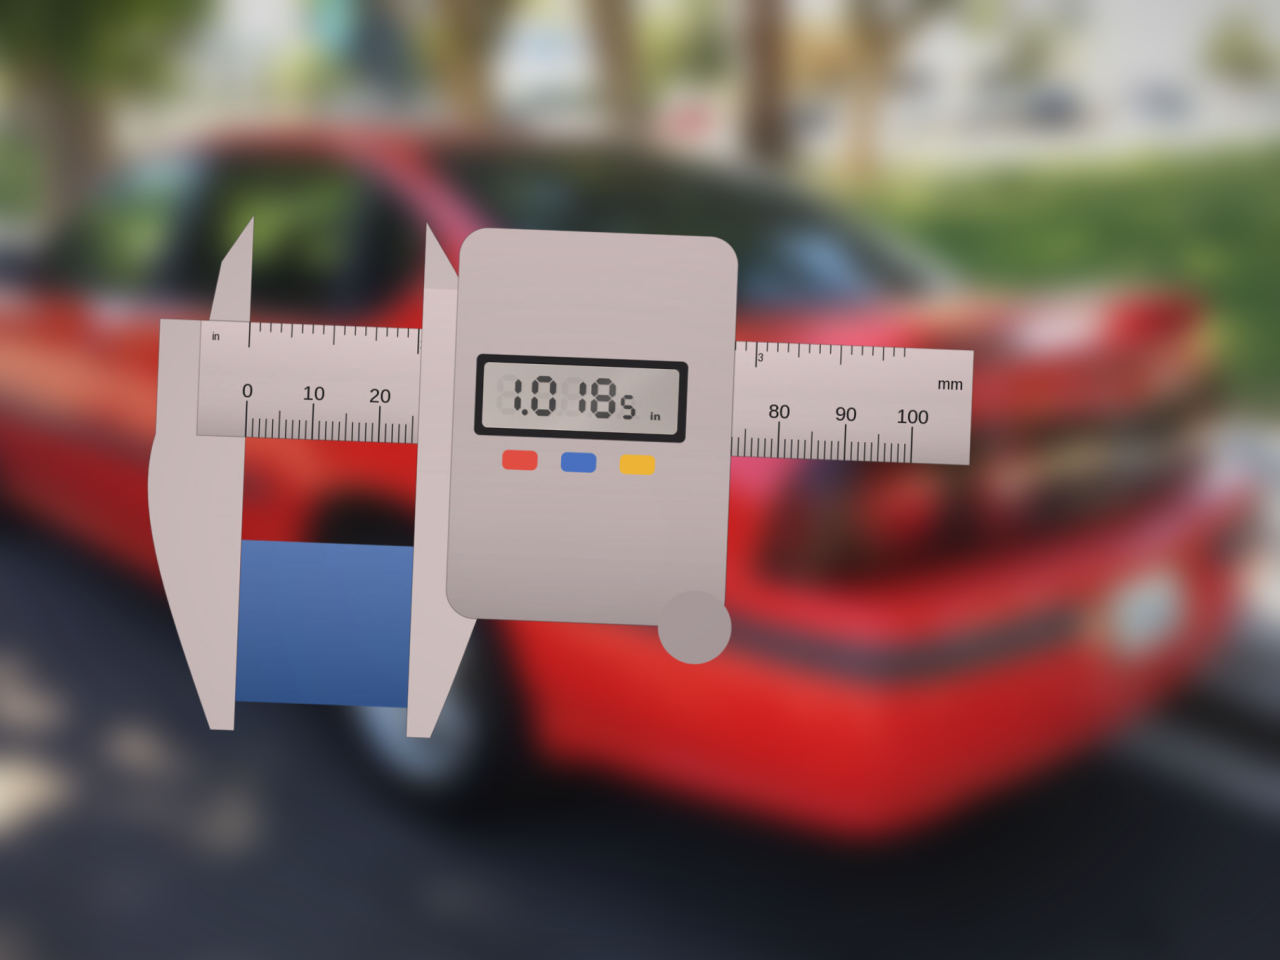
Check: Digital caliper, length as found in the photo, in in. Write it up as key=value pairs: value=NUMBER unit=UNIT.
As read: value=1.0185 unit=in
